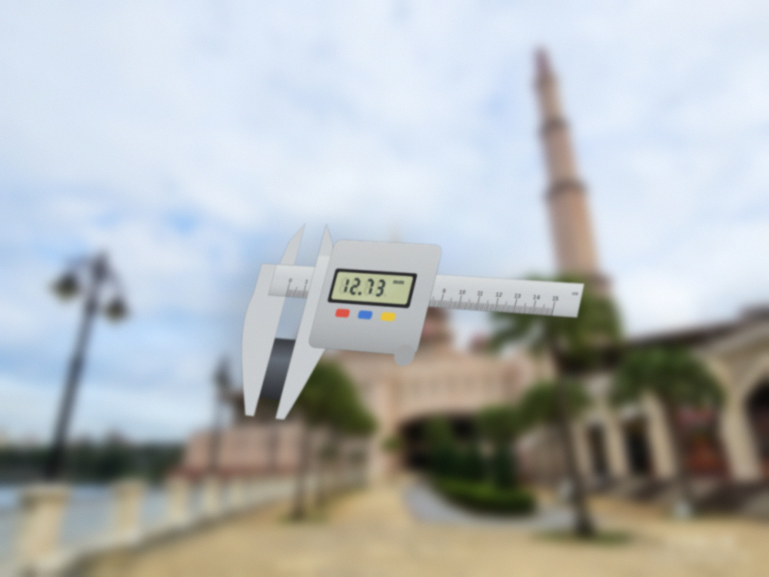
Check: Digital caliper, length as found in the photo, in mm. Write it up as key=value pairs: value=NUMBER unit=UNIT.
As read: value=12.73 unit=mm
